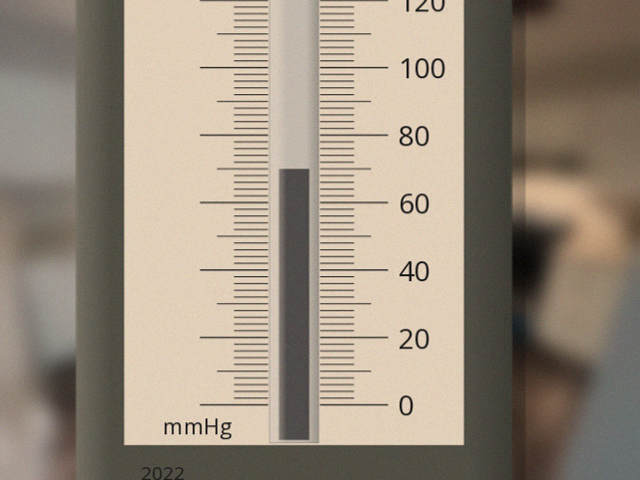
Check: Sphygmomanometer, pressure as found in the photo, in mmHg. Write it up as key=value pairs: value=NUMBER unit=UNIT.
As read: value=70 unit=mmHg
